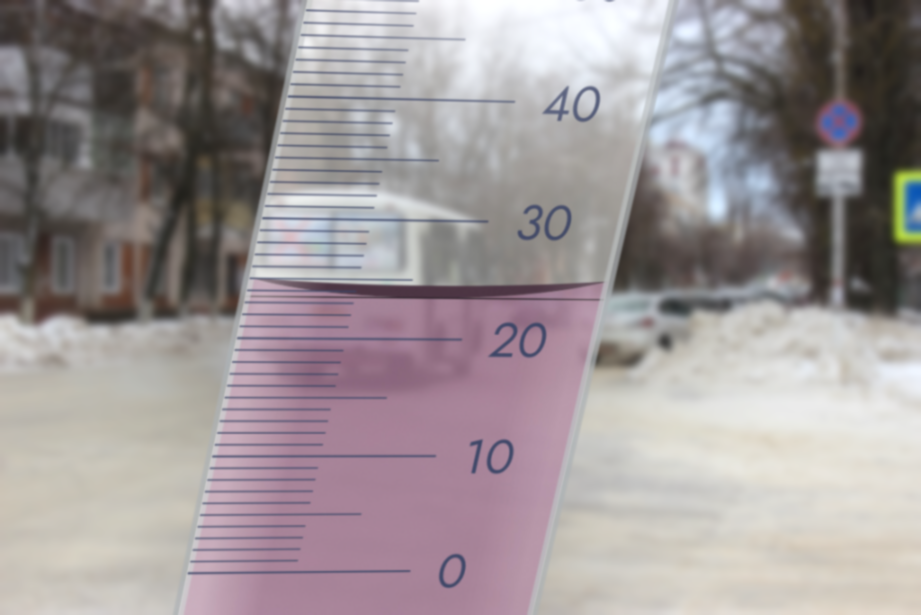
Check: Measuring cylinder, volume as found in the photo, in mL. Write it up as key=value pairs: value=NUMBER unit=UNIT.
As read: value=23.5 unit=mL
